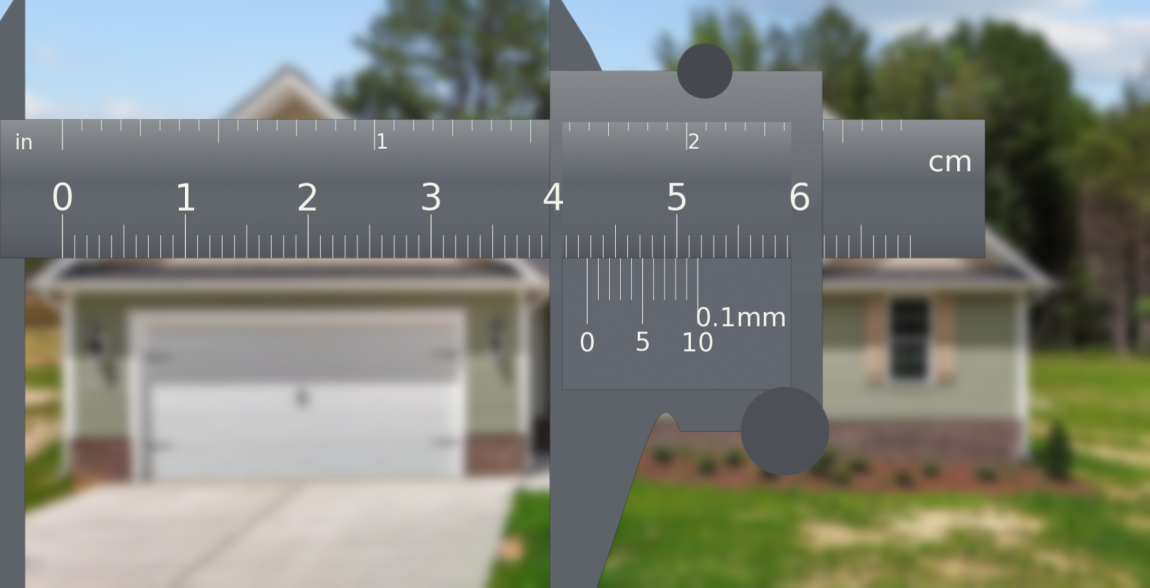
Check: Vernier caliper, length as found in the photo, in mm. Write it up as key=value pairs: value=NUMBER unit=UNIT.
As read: value=42.7 unit=mm
